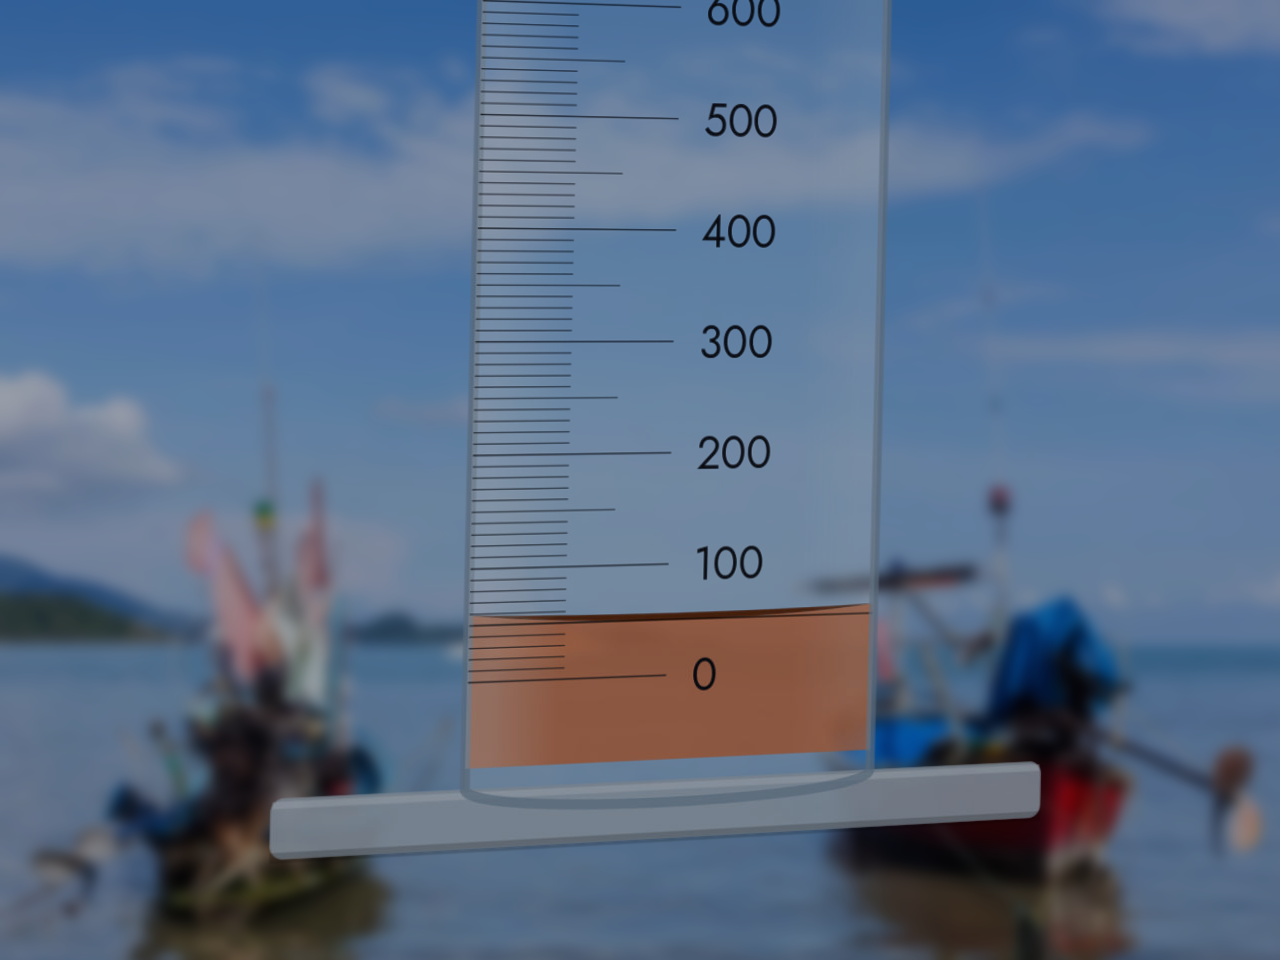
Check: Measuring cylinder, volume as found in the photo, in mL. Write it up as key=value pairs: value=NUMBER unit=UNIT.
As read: value=50 unit=mL
